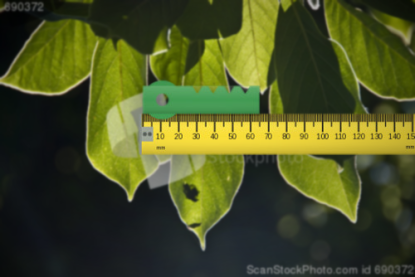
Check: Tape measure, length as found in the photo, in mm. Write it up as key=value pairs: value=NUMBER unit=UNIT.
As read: value=65 unit=mm
